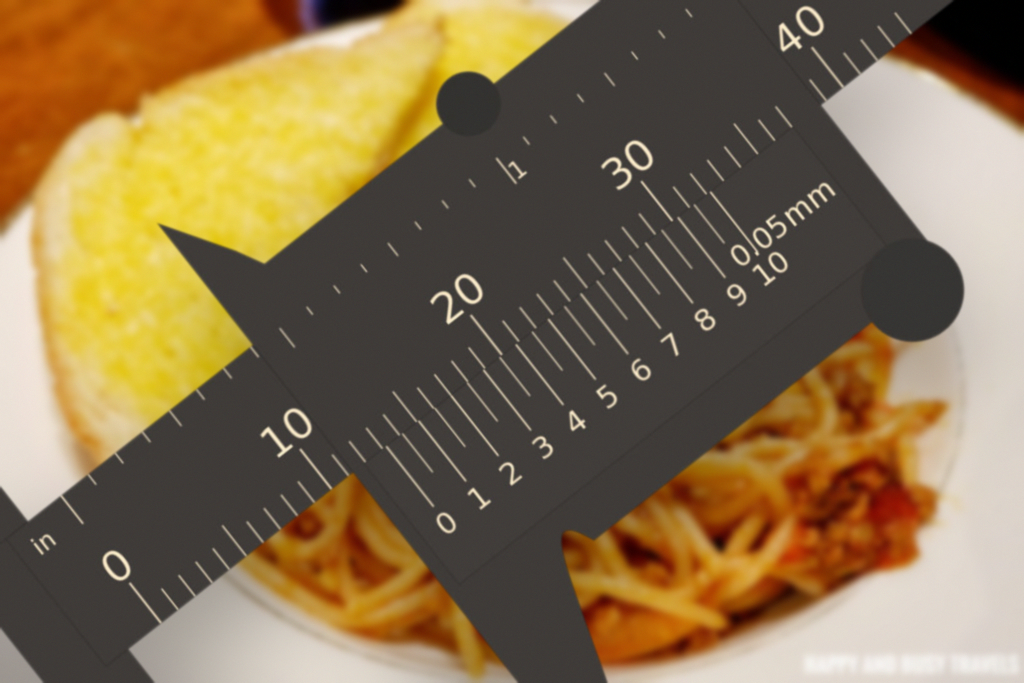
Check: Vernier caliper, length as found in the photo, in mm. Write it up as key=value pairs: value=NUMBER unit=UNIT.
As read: value=13.2 unit=mm
